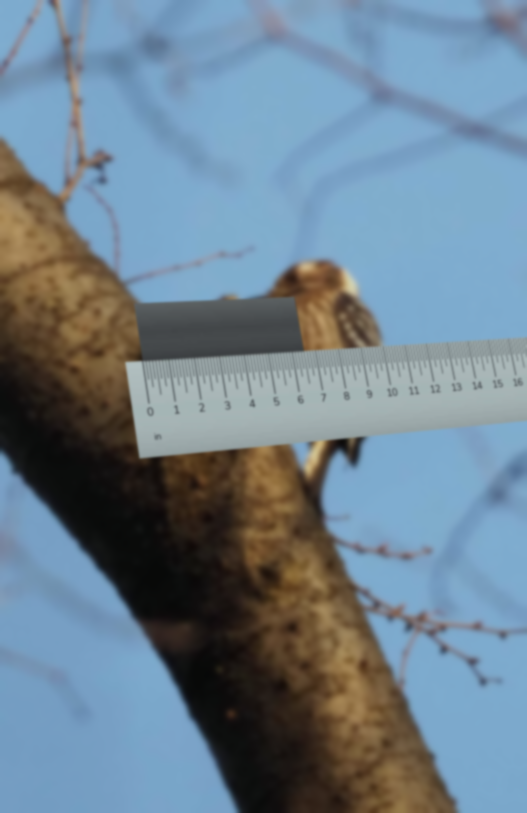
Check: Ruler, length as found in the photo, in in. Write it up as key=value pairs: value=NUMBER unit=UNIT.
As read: value=6.5 unit=in
